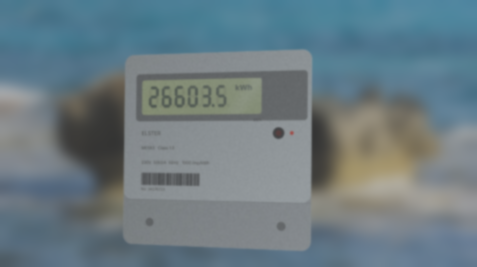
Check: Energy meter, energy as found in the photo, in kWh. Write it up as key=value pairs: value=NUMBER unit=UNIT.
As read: value=26603.5 unit=kWh
